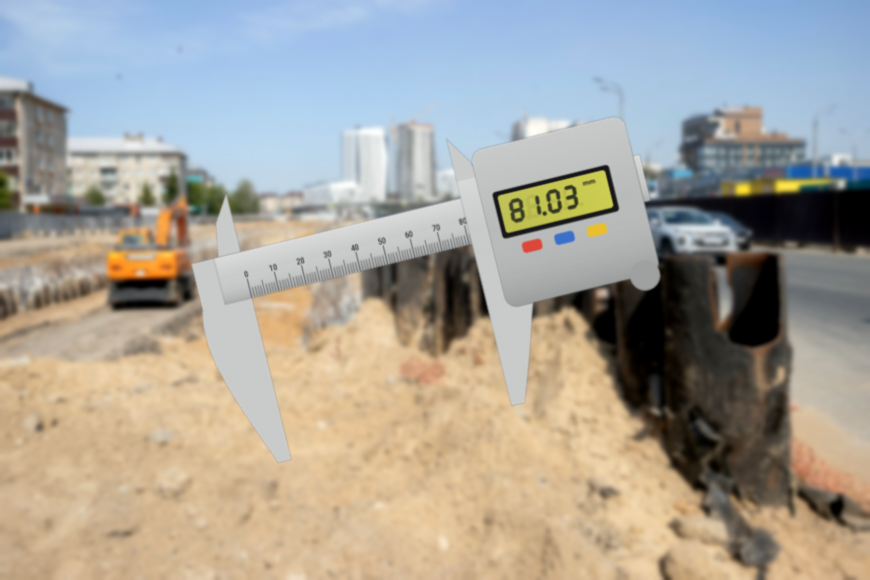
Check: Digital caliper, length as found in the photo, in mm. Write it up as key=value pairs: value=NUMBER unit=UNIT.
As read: value=81.03 unit=mm
